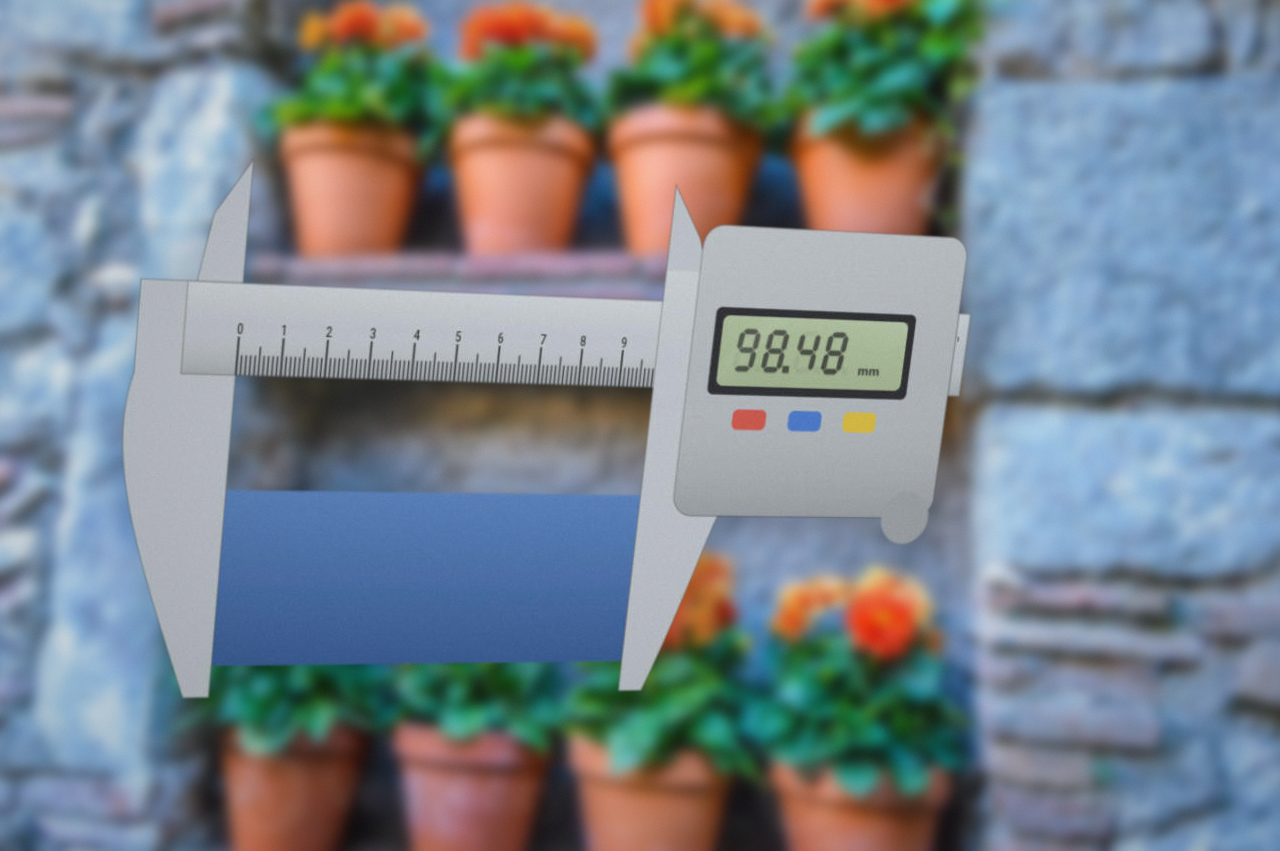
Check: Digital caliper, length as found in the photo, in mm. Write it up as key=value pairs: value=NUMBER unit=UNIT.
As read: value=98.48 unit=mm
